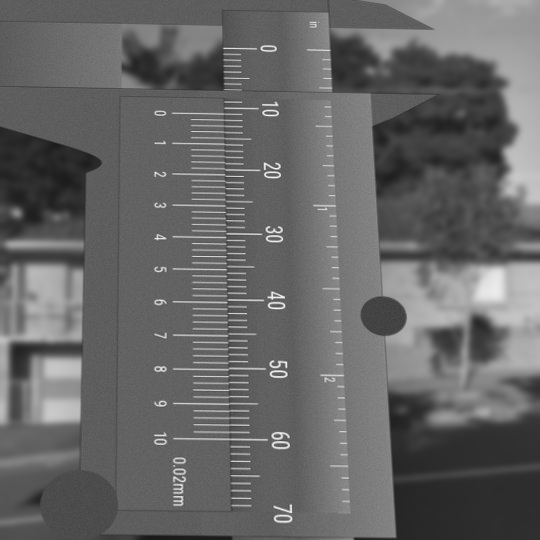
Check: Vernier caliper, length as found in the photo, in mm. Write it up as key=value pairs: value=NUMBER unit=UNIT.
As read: value=11.0 unit=mm
